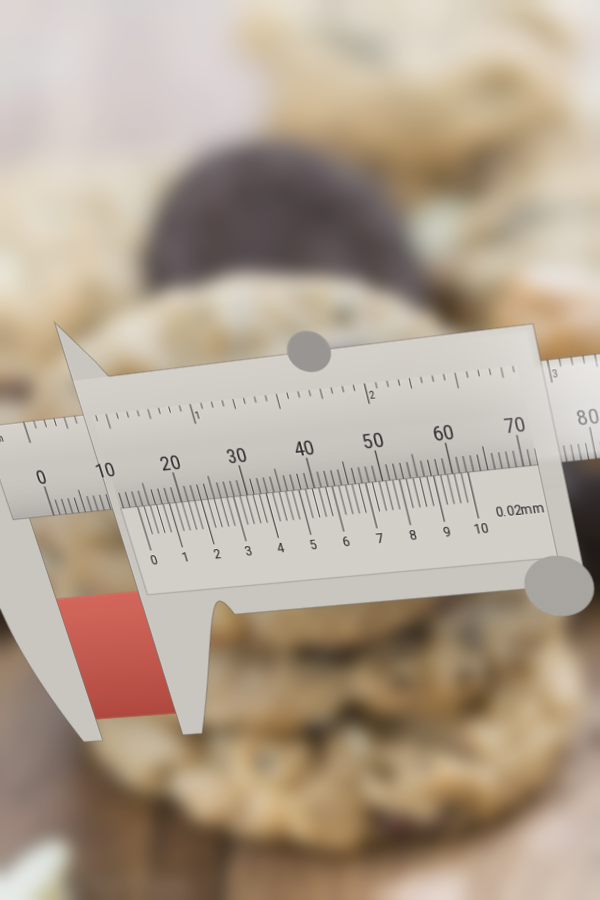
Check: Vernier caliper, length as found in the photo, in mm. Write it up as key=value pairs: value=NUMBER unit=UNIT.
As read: value=13.2 unit=mm
